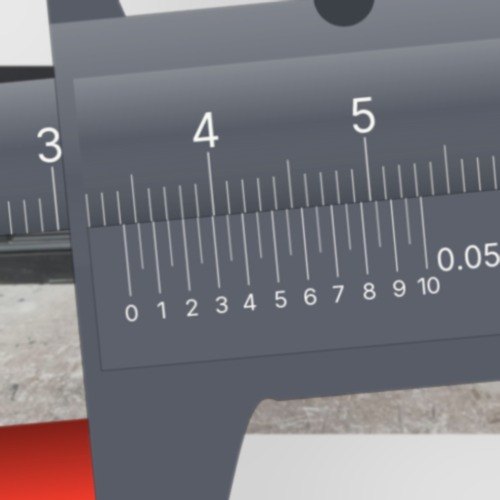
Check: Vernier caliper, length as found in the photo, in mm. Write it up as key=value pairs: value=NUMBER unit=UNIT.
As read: value=34.2 unit=mm
